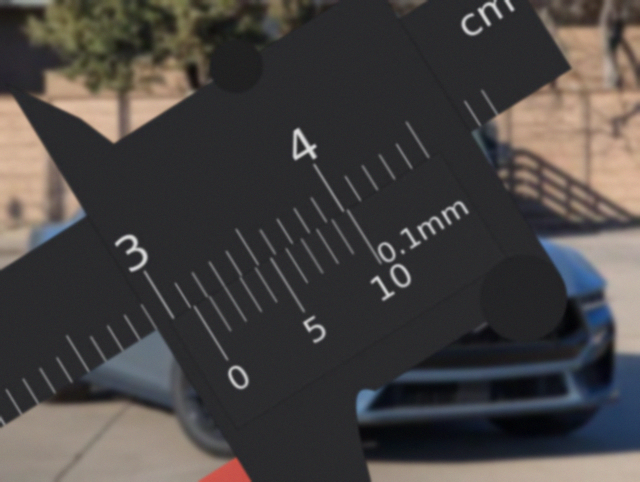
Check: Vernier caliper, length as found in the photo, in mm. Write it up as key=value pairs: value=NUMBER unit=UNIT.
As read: value=31.2 unit=mm
